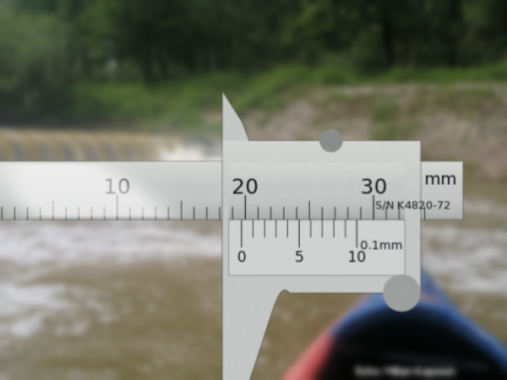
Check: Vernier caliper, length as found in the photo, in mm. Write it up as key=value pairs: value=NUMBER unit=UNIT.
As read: value=19.7 unit=mm
